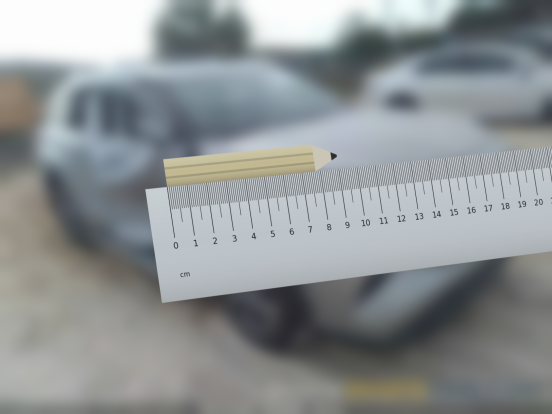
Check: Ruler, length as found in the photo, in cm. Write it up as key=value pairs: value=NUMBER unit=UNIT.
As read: value=9 unit=cm
